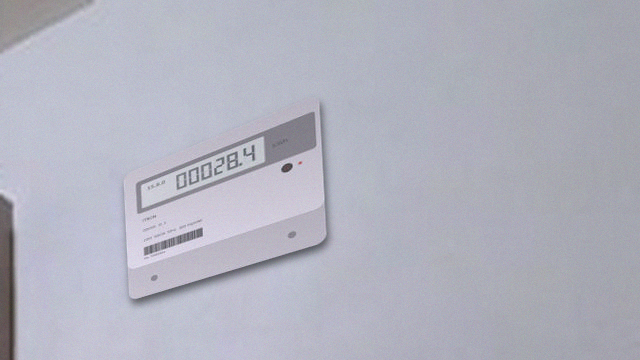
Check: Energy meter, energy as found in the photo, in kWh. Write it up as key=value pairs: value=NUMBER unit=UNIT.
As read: value=28.4 unit=kWh
